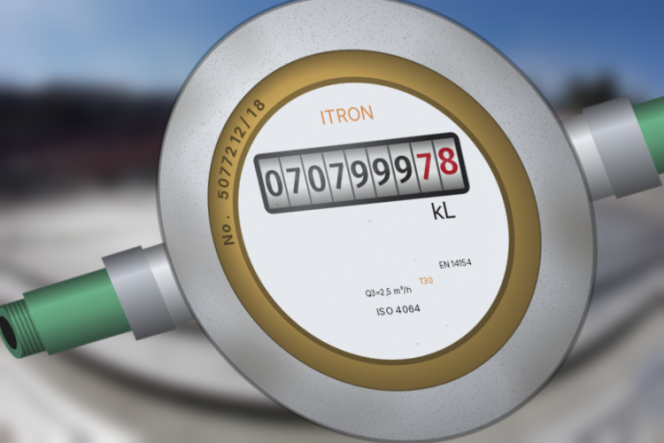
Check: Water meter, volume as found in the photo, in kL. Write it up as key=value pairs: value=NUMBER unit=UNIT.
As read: value=707999.78 unit=kL
